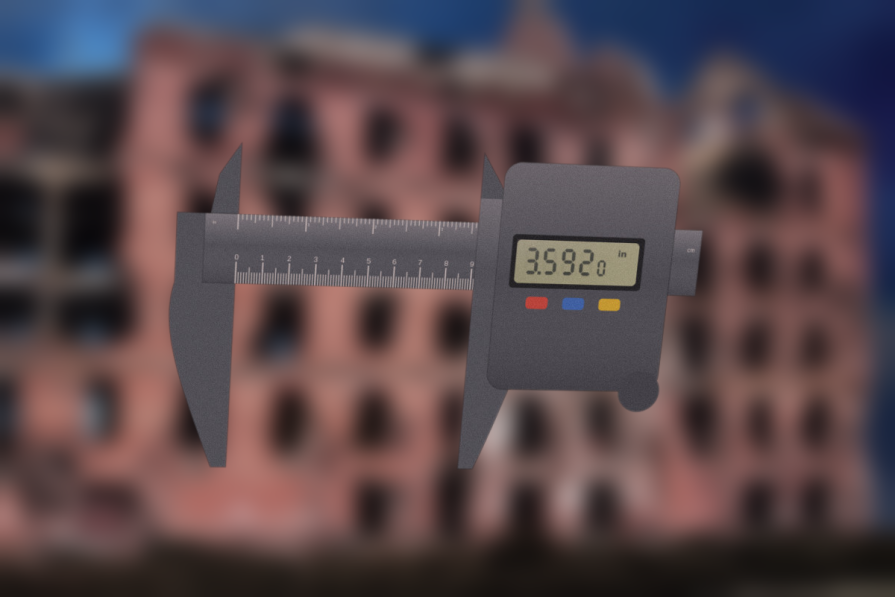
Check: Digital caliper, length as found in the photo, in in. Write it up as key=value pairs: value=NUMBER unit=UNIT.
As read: value=3.5920 unit=in
